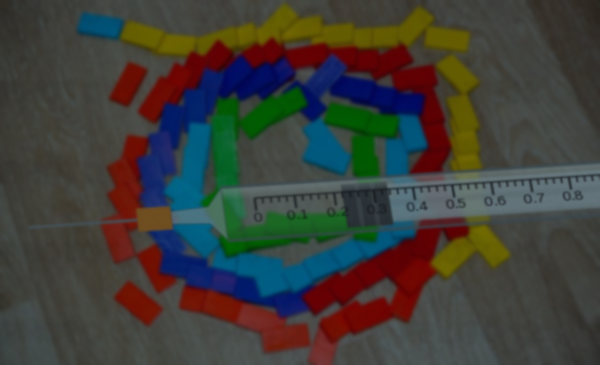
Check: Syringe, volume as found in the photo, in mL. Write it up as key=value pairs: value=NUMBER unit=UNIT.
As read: value=0.22 unit=mL
